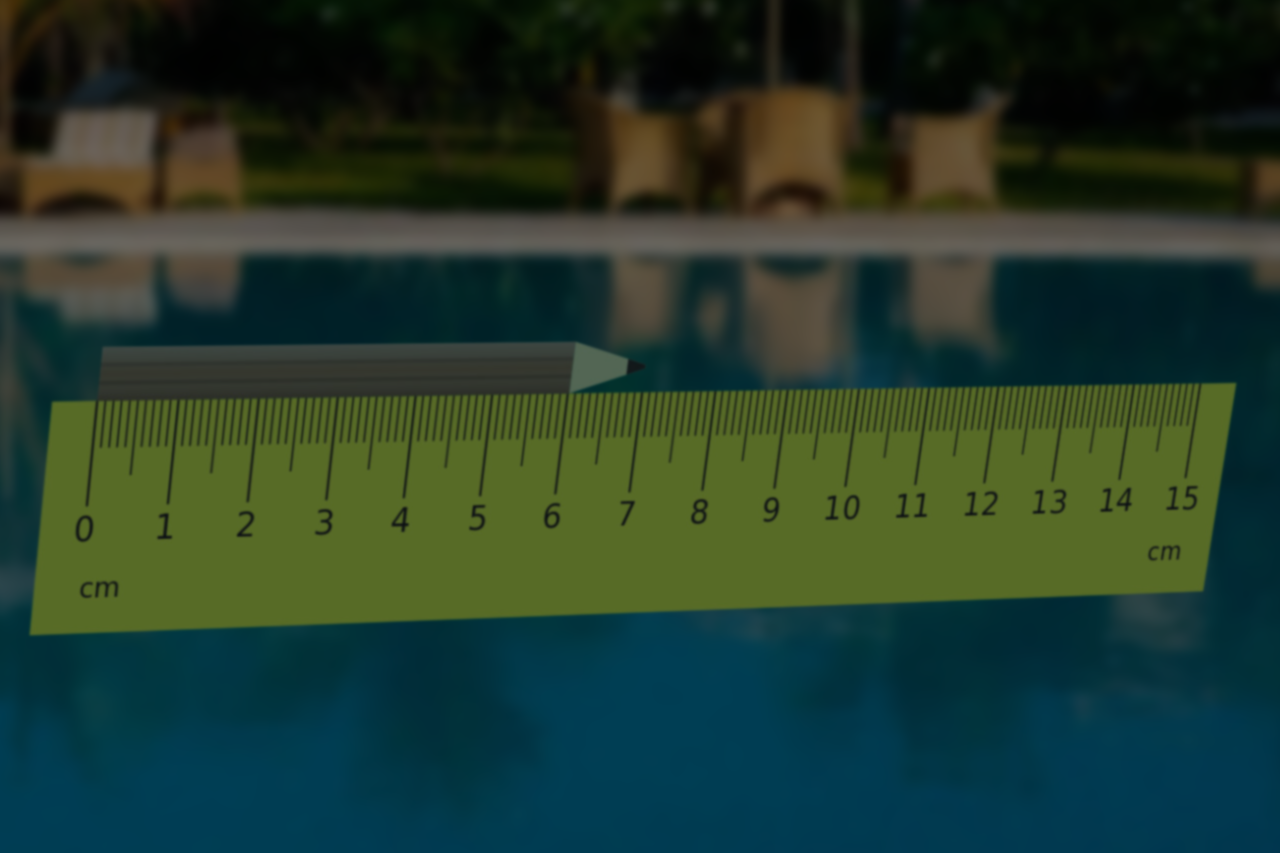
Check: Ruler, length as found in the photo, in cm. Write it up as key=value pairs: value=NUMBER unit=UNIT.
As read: value=7 unit=cm
